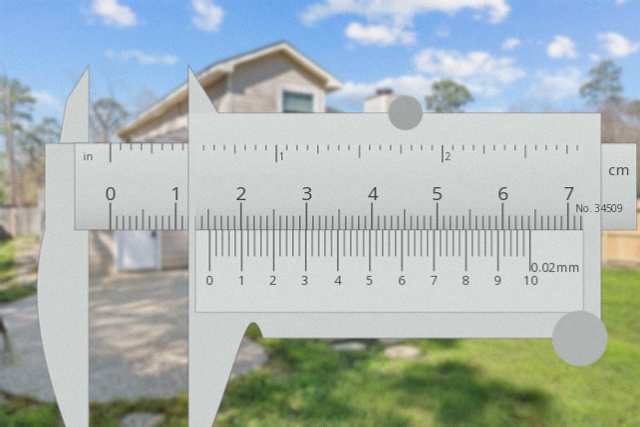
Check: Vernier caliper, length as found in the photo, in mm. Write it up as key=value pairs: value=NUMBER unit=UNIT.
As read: value=15.2 unit=mm
